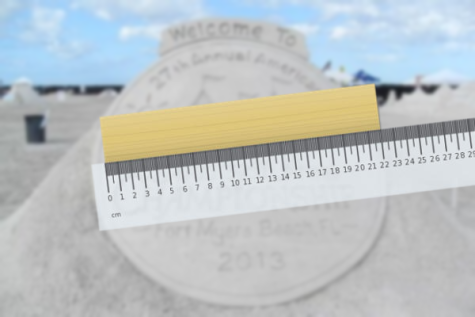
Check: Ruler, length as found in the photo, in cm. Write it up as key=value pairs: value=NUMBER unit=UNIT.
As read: value=22 unit=cm
